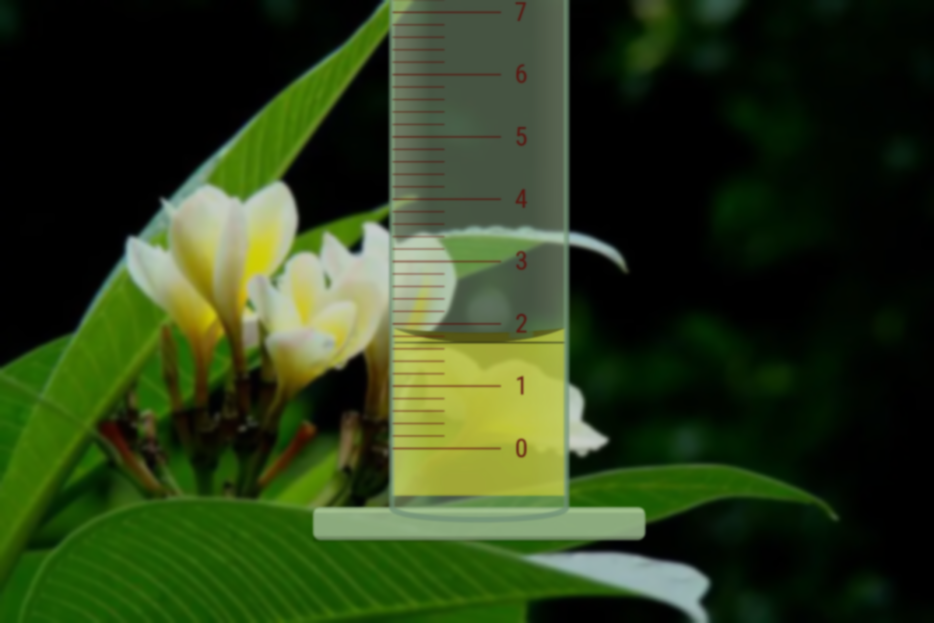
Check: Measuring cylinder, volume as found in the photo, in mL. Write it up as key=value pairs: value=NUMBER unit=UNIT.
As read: value=1.7 unit=mL
